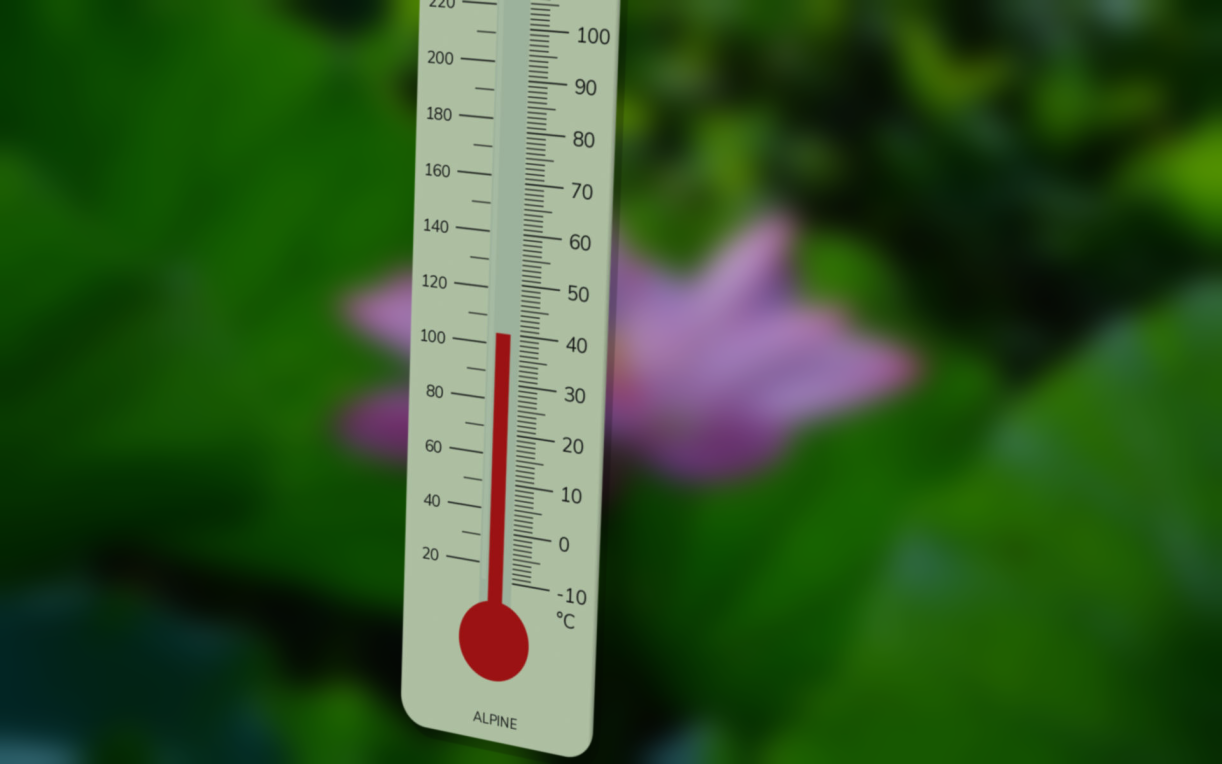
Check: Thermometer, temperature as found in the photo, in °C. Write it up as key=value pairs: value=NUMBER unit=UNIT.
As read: value=40 unit=°C
